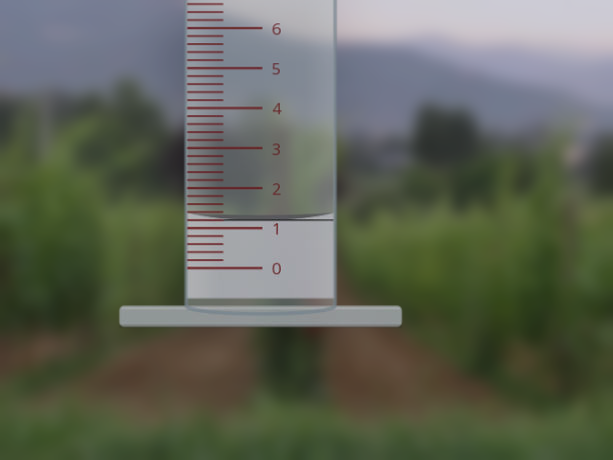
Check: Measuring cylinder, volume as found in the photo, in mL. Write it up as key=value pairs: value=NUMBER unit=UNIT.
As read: value=1.2 unit=mL
